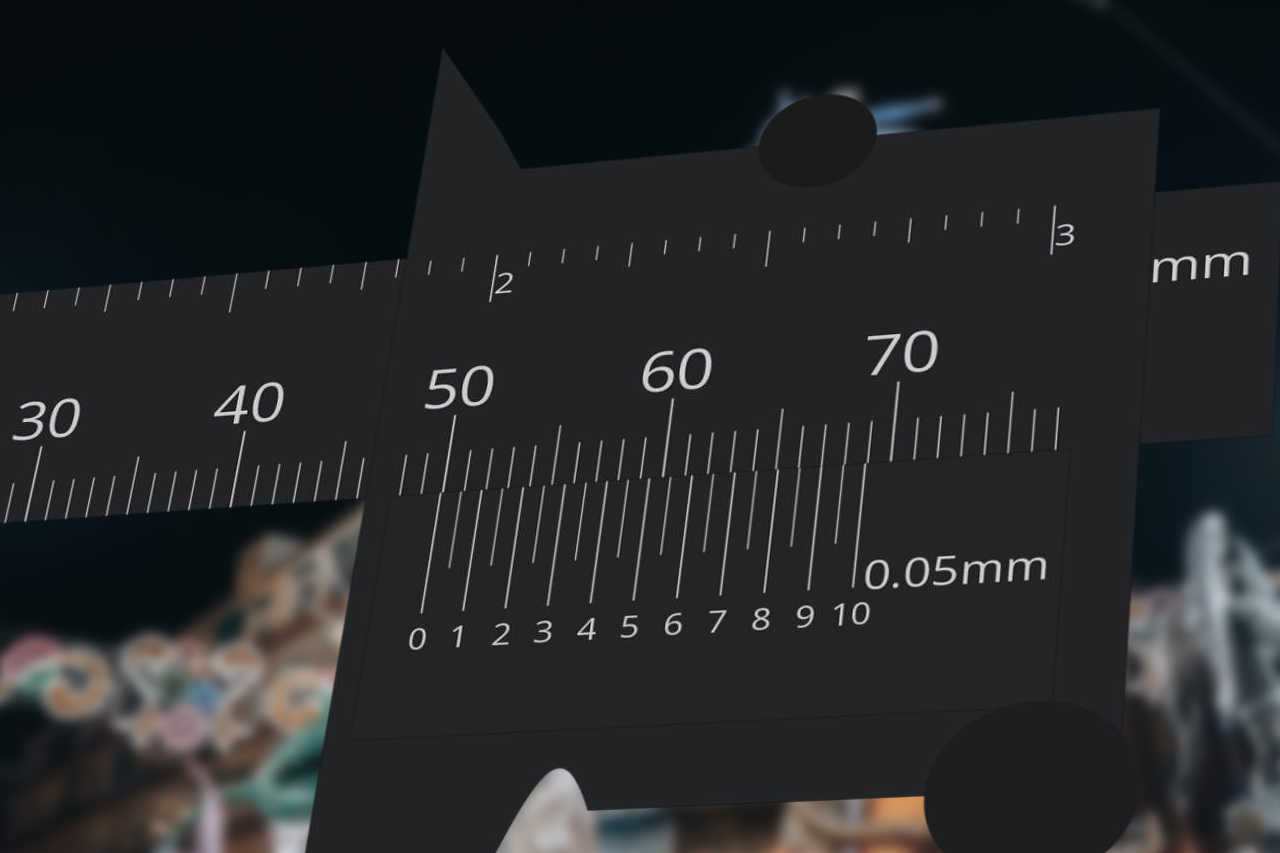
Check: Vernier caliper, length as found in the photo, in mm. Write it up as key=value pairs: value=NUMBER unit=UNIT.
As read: value=49.9 unit=mm
